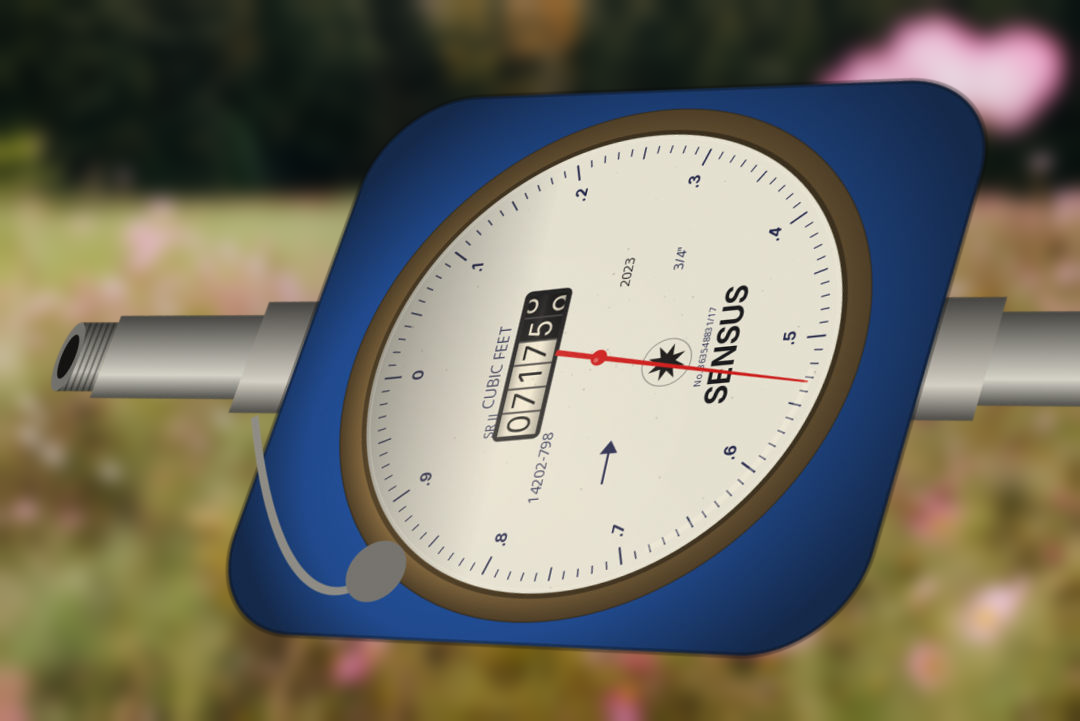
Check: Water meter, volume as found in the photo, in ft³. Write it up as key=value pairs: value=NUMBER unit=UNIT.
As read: value=71758.53 unit=ft³
